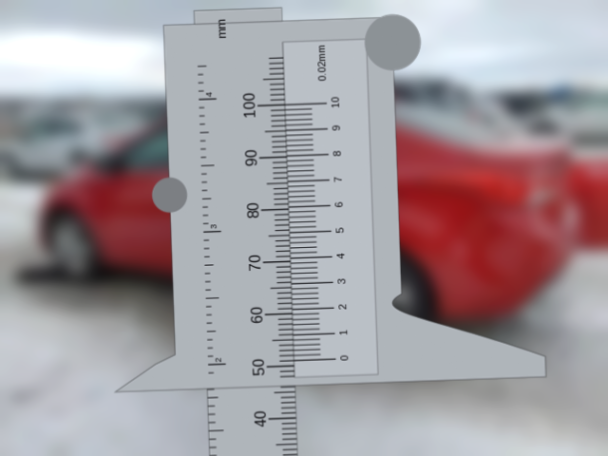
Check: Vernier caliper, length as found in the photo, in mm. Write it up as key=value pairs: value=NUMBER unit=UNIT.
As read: value=51.0 unit=mm
